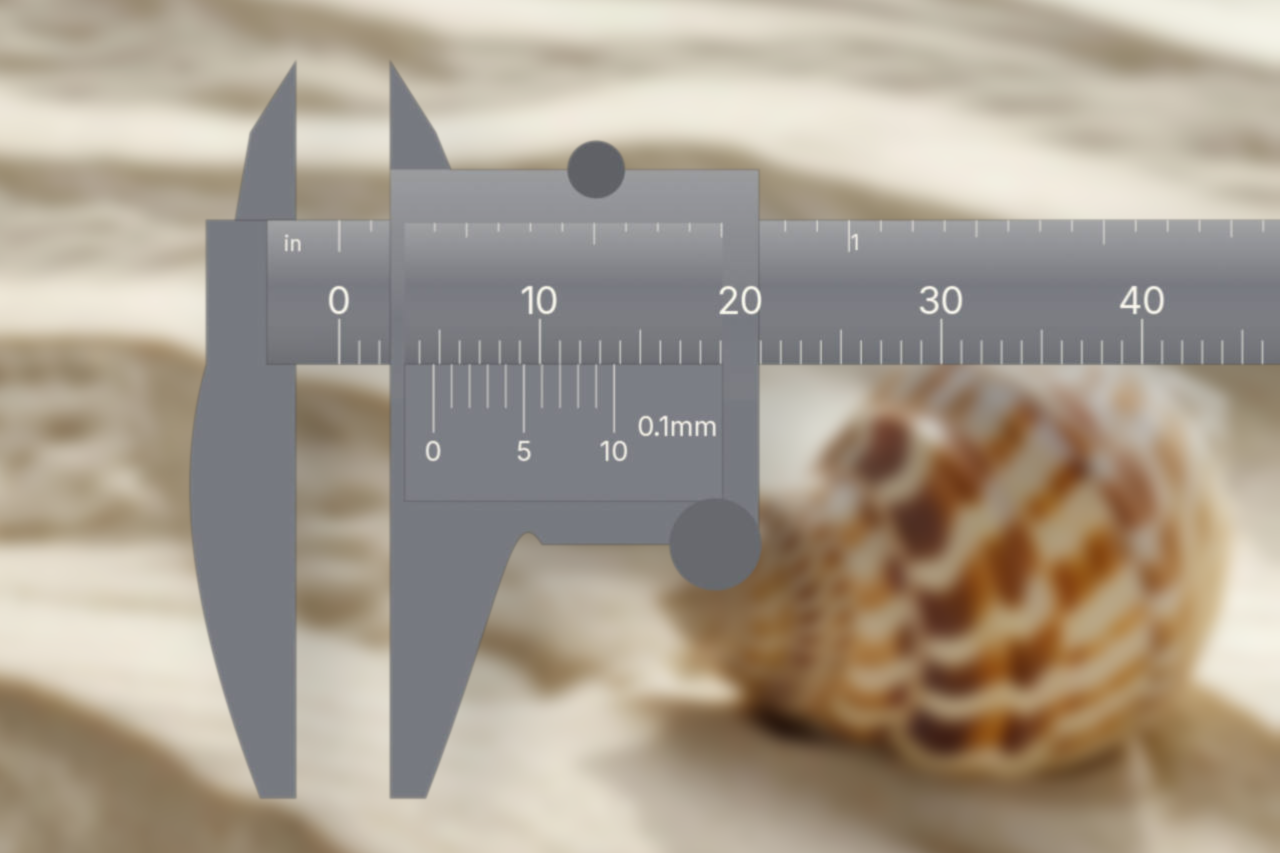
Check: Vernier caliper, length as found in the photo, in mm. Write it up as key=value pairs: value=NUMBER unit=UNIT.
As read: value=4.7 unit=mm
